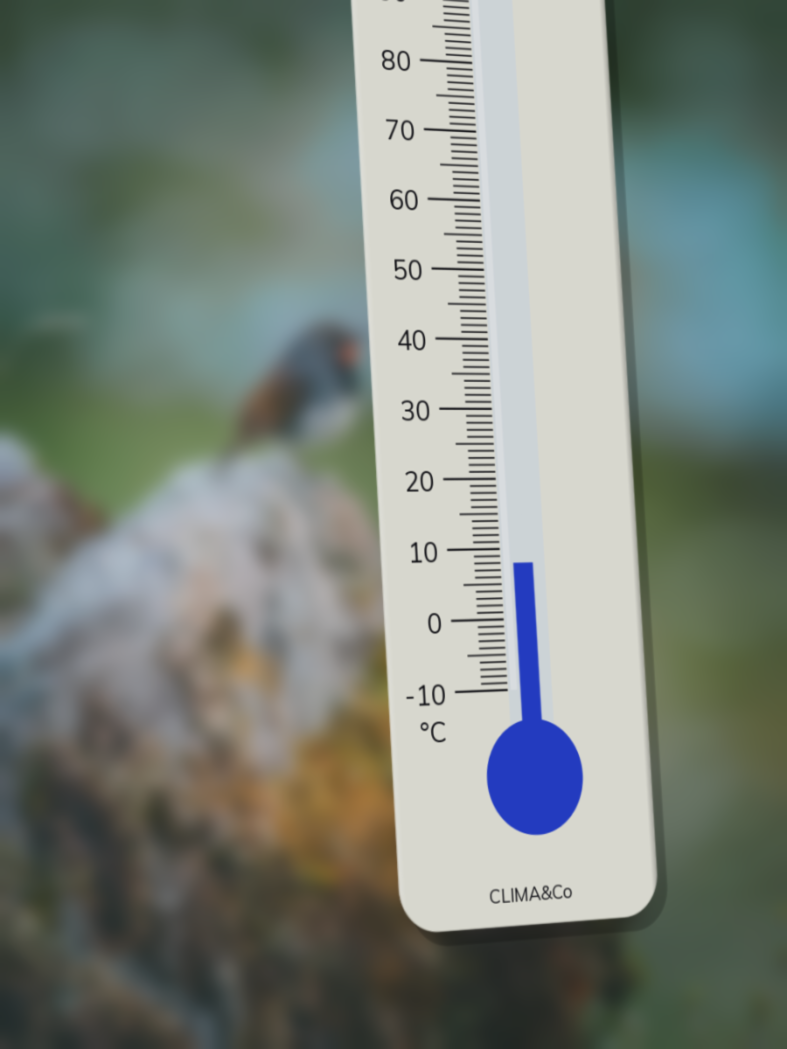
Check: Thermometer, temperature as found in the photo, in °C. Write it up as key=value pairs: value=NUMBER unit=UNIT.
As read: value=8 unit=°C
